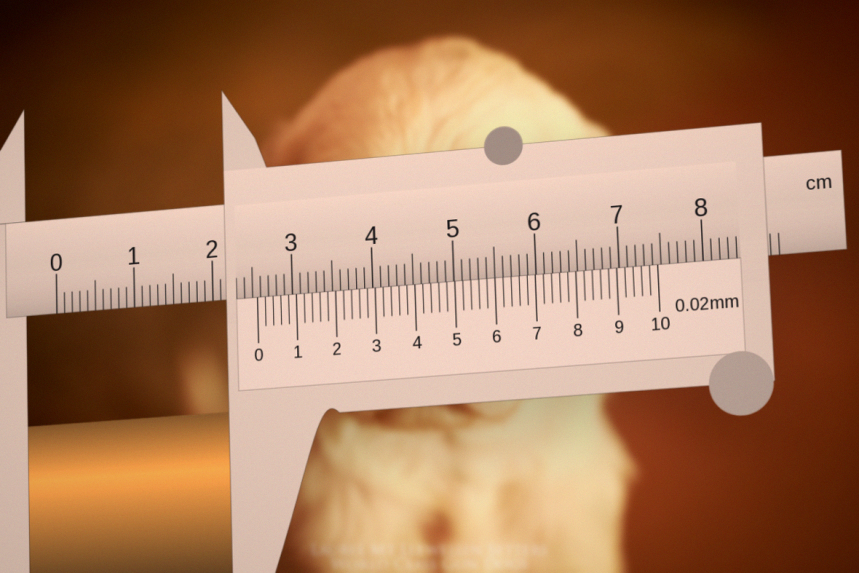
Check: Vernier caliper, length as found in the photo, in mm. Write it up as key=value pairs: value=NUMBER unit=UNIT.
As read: value=25.6 unit=mm
